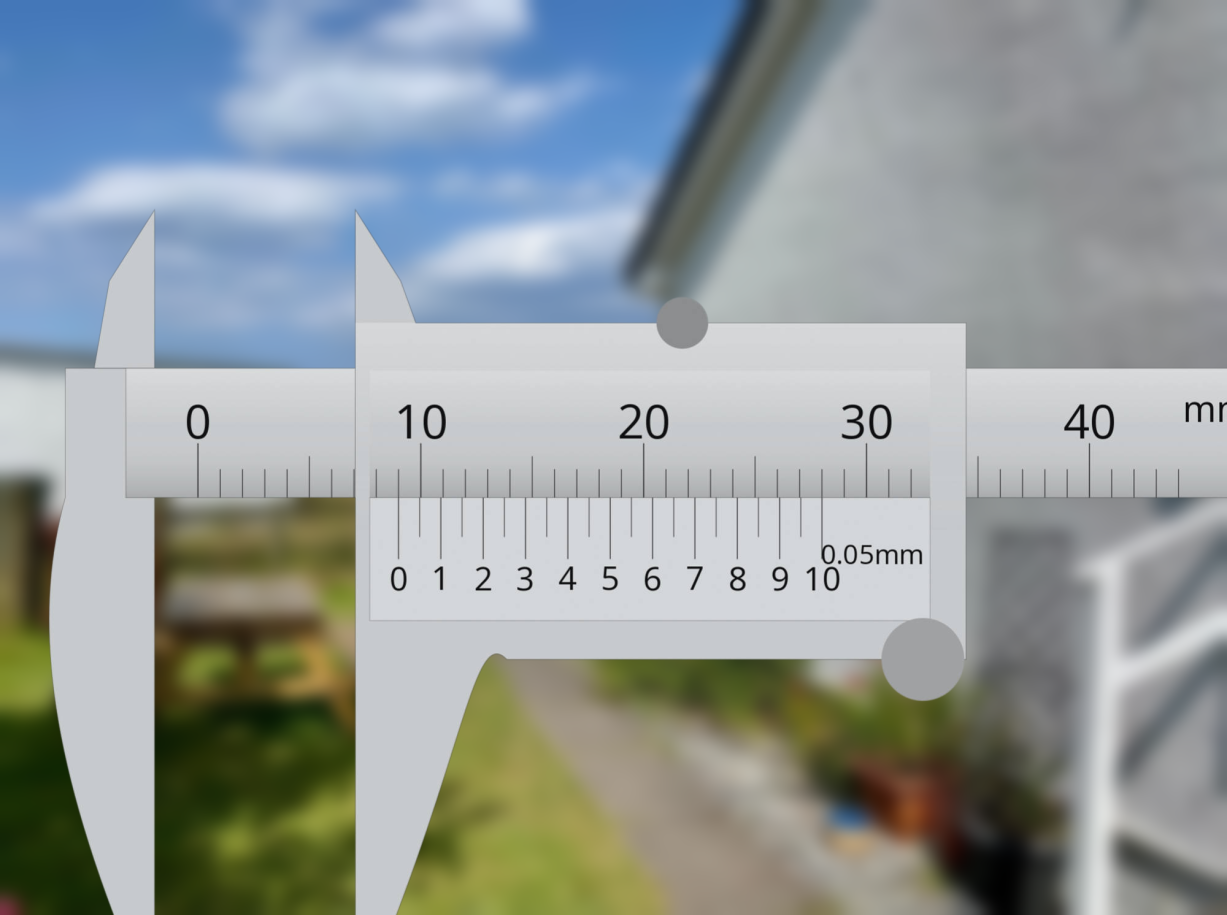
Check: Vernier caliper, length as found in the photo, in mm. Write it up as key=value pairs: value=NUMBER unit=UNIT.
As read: value=9.00 unit=mm
